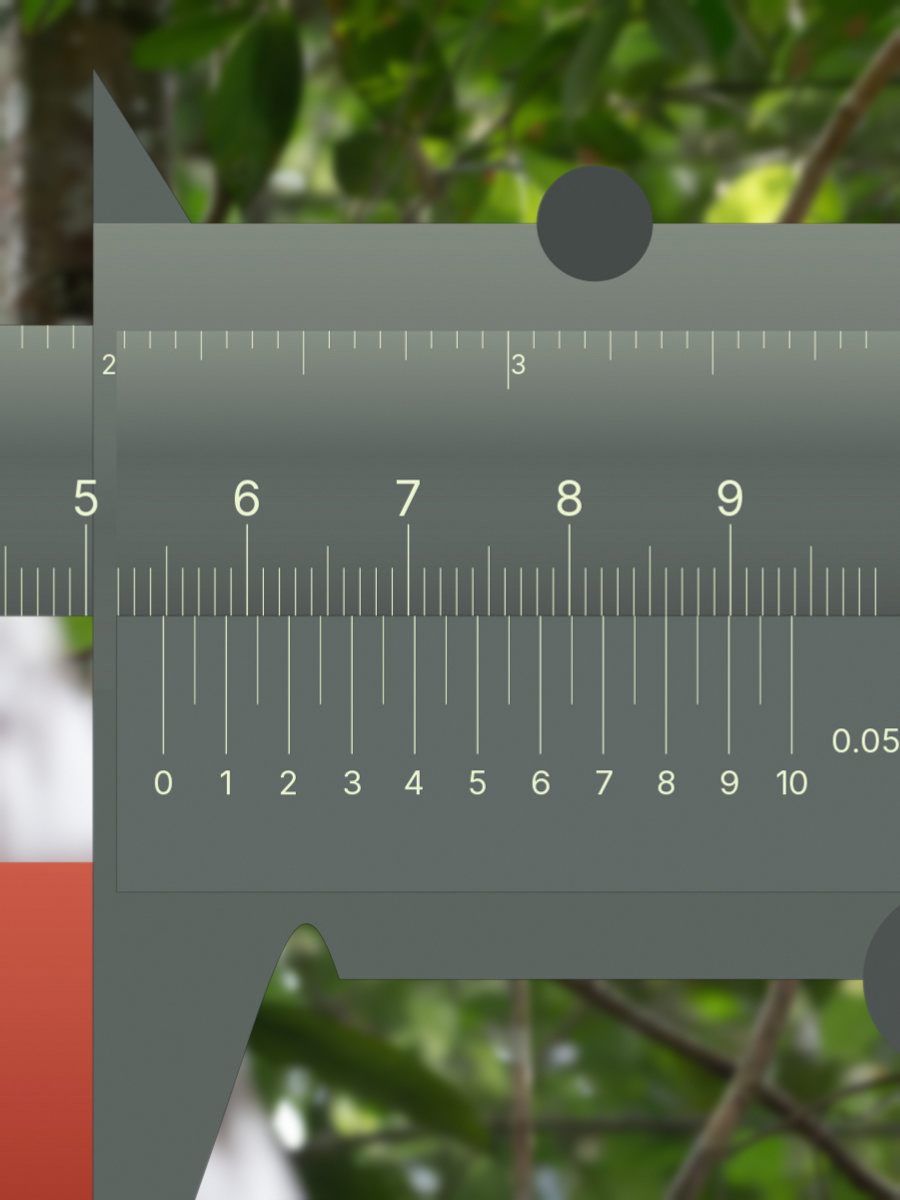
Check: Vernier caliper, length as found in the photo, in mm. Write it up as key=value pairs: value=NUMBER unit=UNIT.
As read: value=54.8 unit=mm
